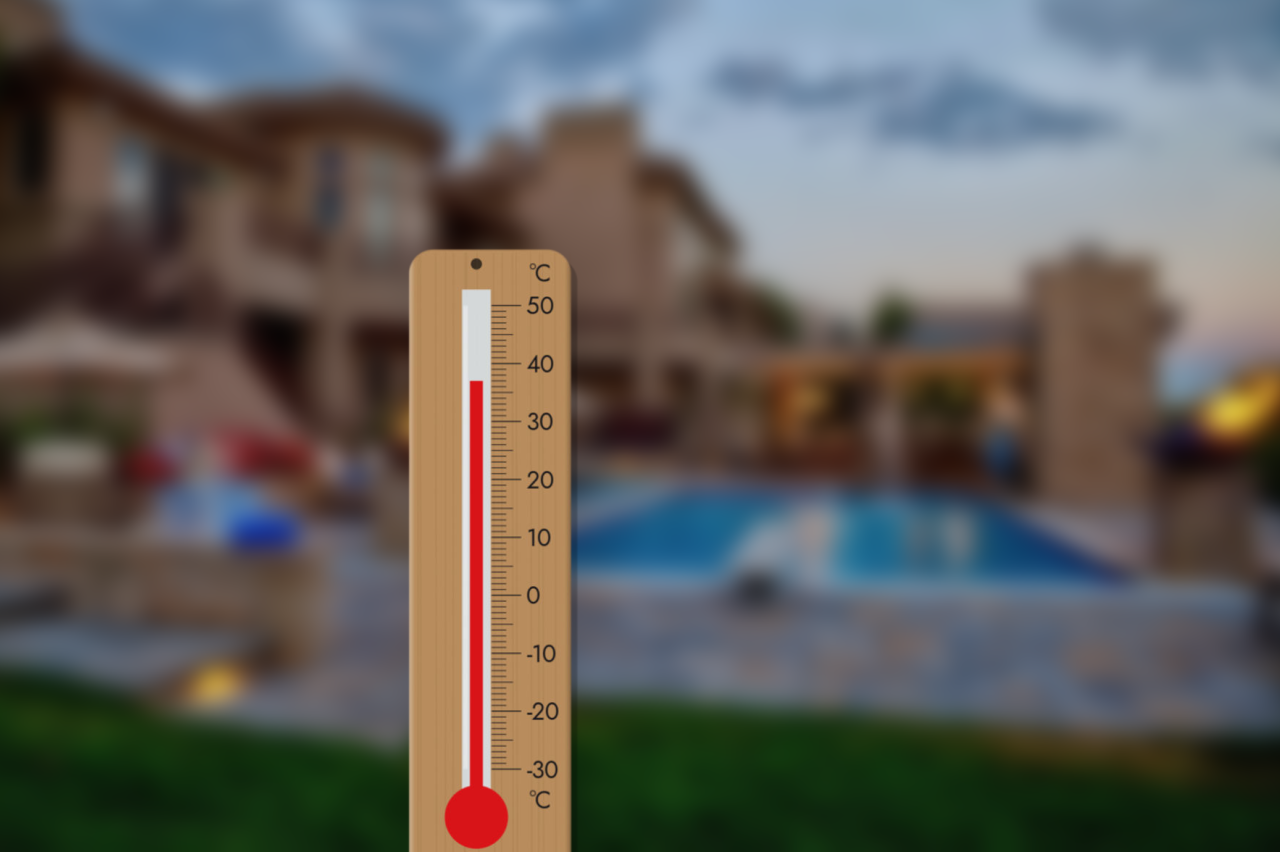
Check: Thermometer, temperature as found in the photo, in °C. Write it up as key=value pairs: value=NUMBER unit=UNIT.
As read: value=37 unit=°C
